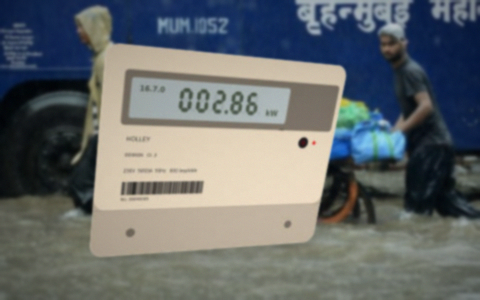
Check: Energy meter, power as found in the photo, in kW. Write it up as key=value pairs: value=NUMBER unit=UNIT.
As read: value=2.86 unit=kW
